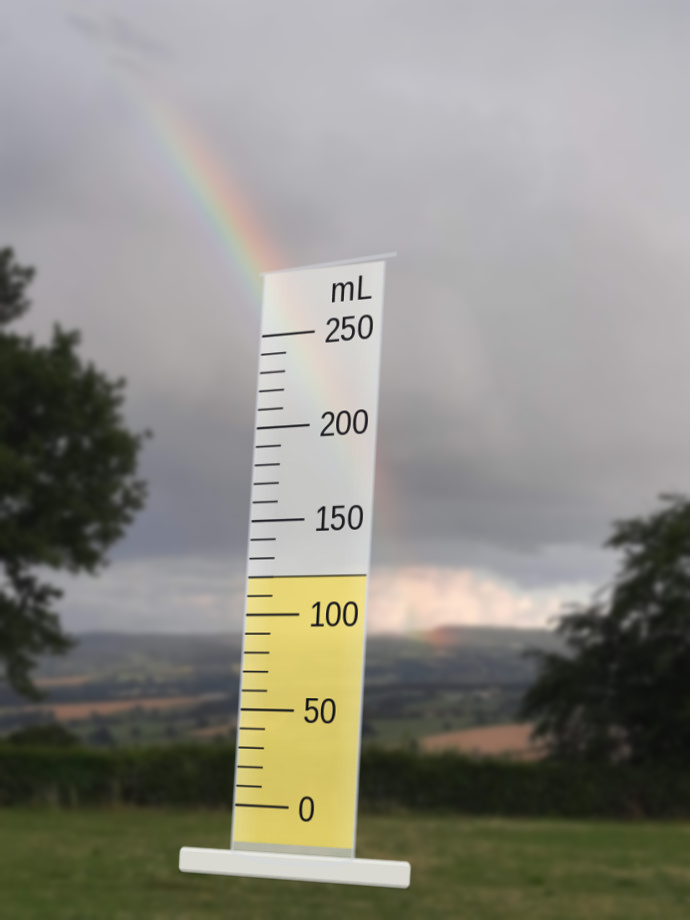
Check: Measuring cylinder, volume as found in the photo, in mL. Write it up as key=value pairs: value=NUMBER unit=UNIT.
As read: value=120 unit=mL
